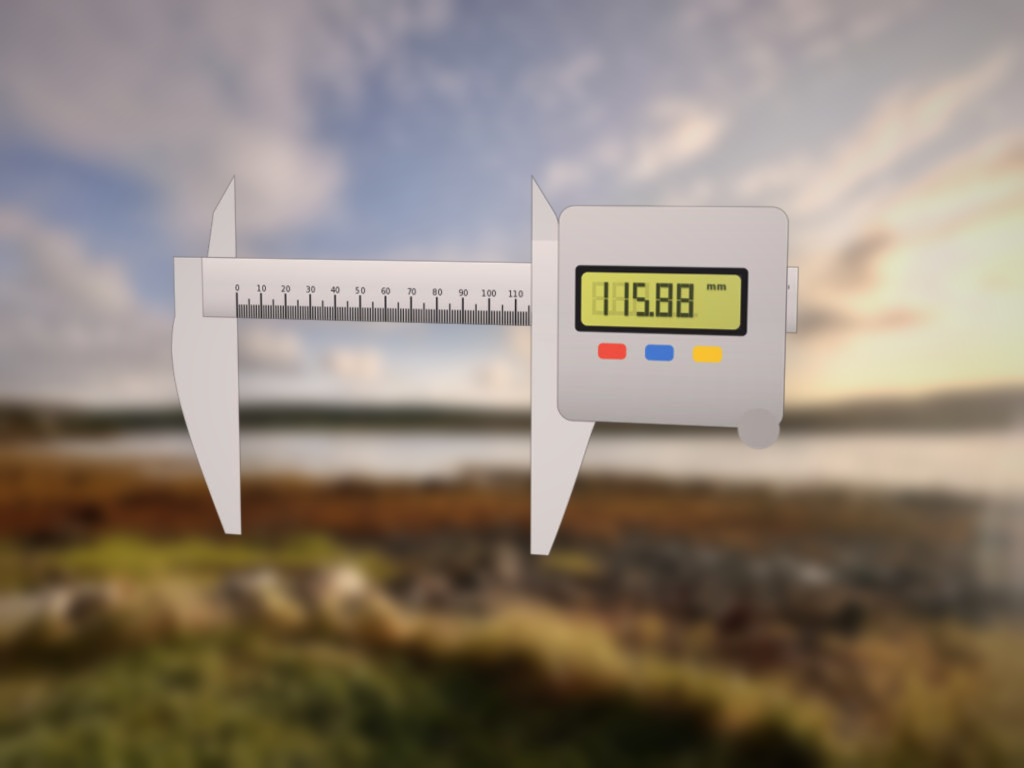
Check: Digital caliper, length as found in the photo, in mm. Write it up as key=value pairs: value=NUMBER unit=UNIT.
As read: value=115.88 unit=mm
